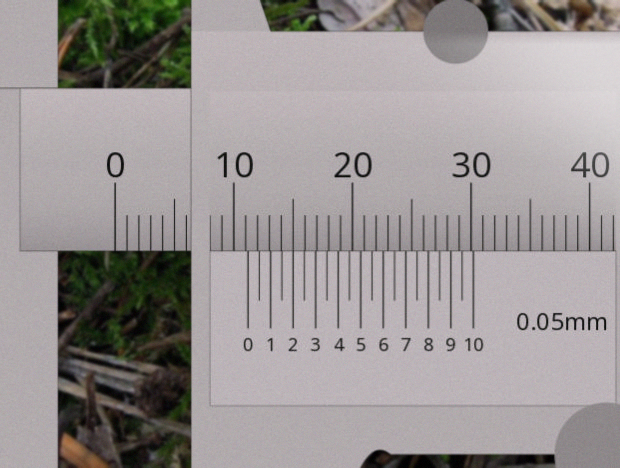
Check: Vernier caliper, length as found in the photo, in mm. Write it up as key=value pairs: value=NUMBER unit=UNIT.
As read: value=11.2 unit=mm
